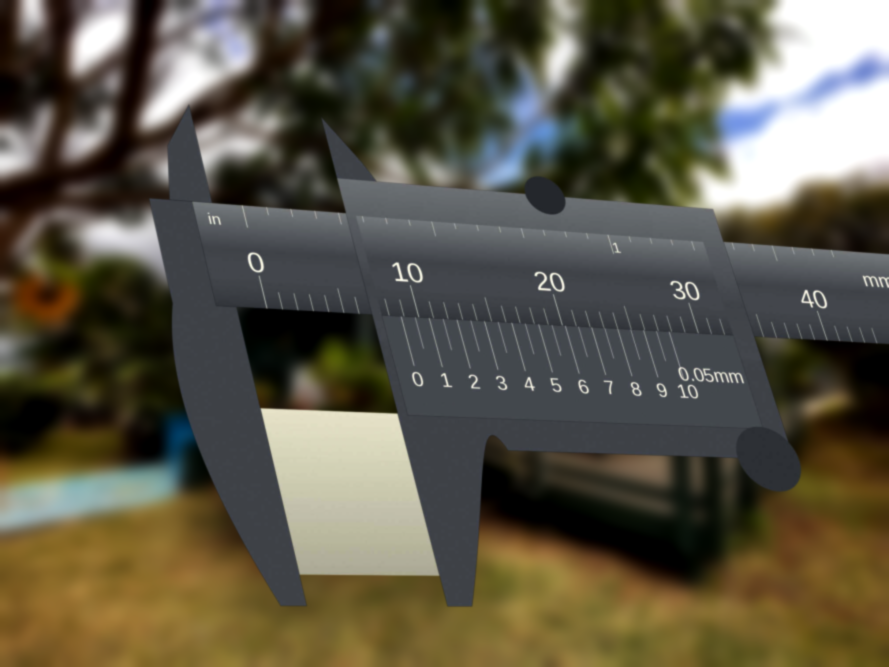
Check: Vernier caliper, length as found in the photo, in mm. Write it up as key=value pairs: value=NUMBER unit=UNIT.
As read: value=8.8 unit=mm
